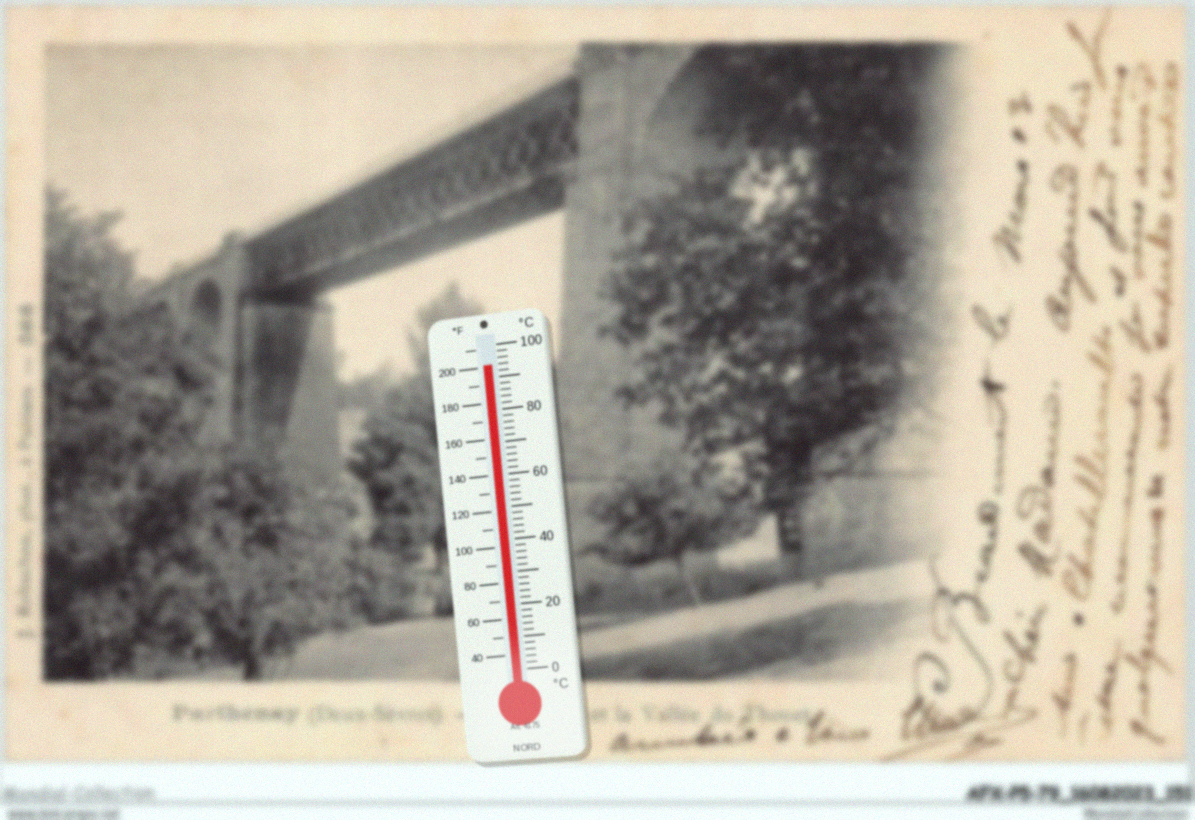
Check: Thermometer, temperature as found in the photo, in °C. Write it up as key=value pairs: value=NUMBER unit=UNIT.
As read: value=94 unit=°C
